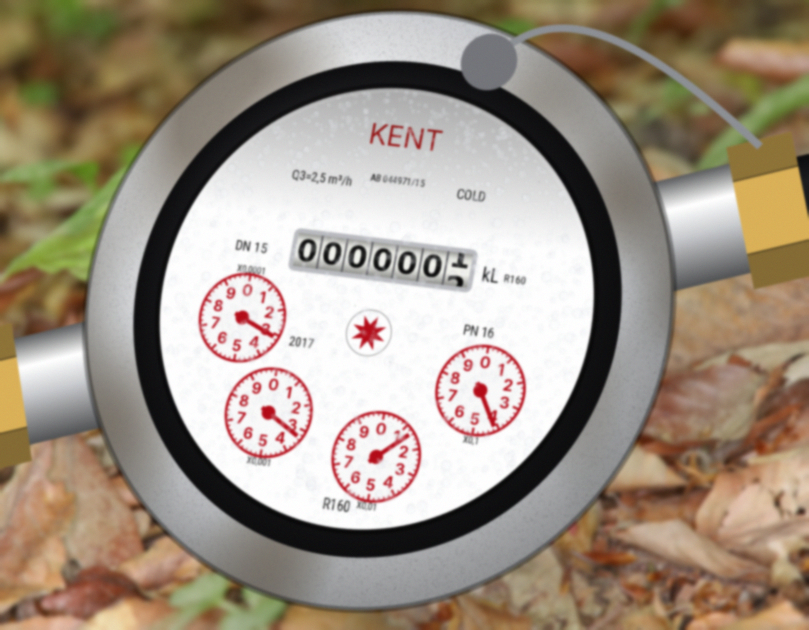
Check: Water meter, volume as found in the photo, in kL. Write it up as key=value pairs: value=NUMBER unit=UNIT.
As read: value=1.4133 unit=kL
